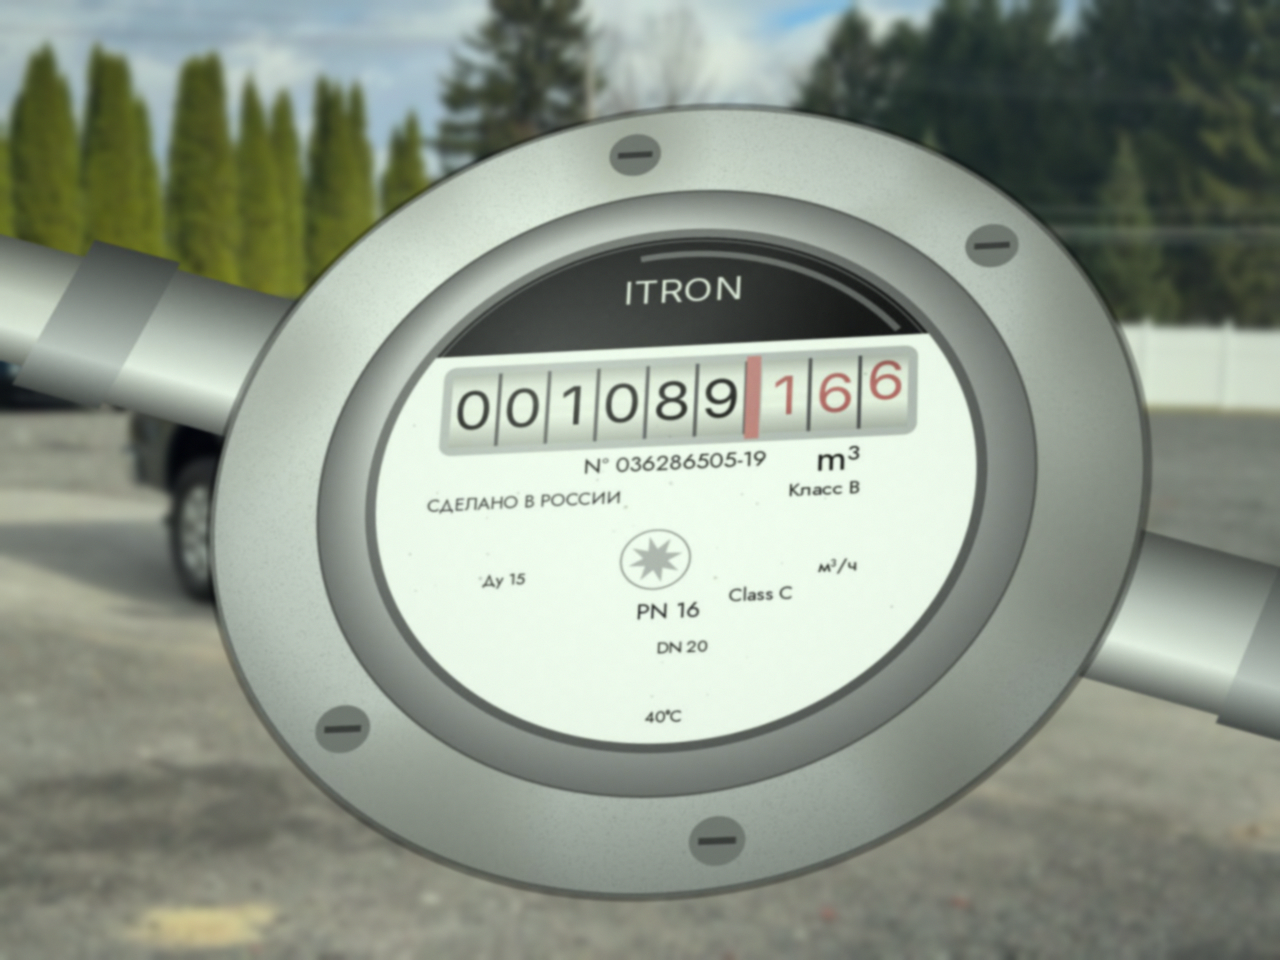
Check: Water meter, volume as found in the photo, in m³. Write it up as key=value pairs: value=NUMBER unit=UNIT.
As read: value=1089.166 unit=m³
